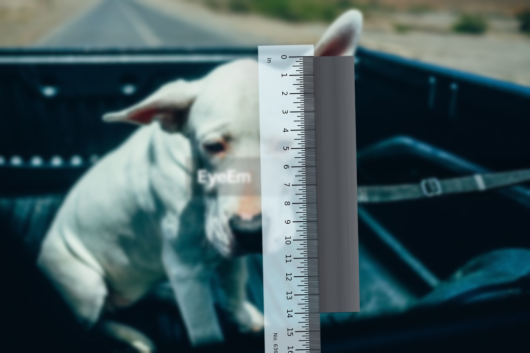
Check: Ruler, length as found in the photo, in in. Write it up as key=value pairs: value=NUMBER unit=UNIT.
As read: value=14 unit=in
